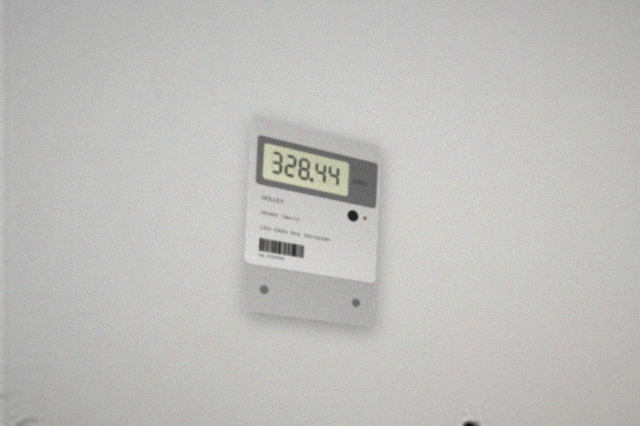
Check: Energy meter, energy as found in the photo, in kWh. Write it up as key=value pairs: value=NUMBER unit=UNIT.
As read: value=328.44 unit=kWh
